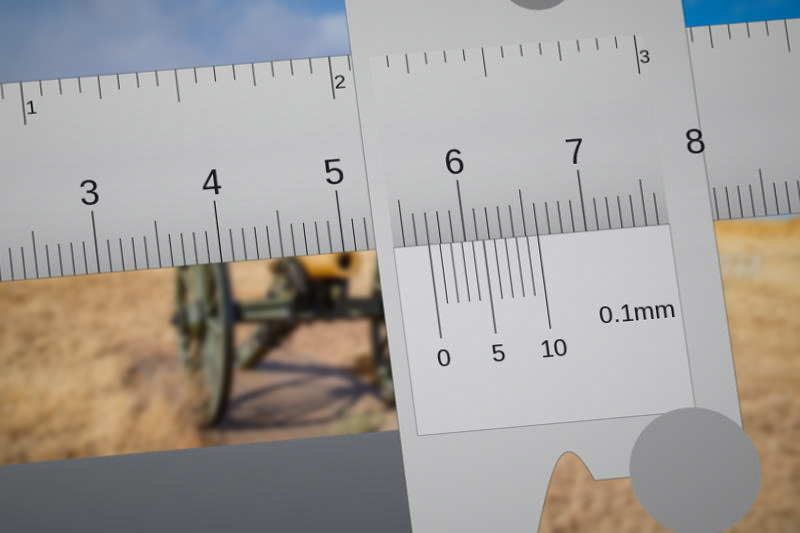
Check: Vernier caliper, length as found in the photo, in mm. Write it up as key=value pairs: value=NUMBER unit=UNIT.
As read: value=57.0 unit=mm
